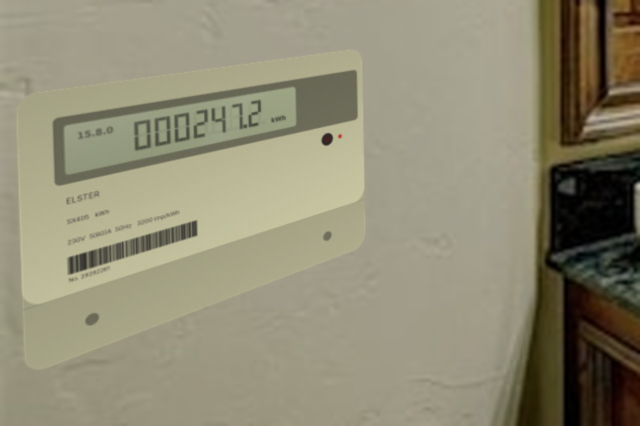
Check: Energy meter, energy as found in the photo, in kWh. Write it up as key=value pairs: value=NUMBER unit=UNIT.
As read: value=247.2 unit=kWh
